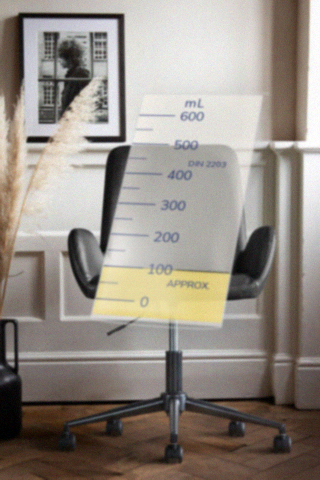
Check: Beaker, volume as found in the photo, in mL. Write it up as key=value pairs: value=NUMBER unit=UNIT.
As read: value=100 unit=mL
